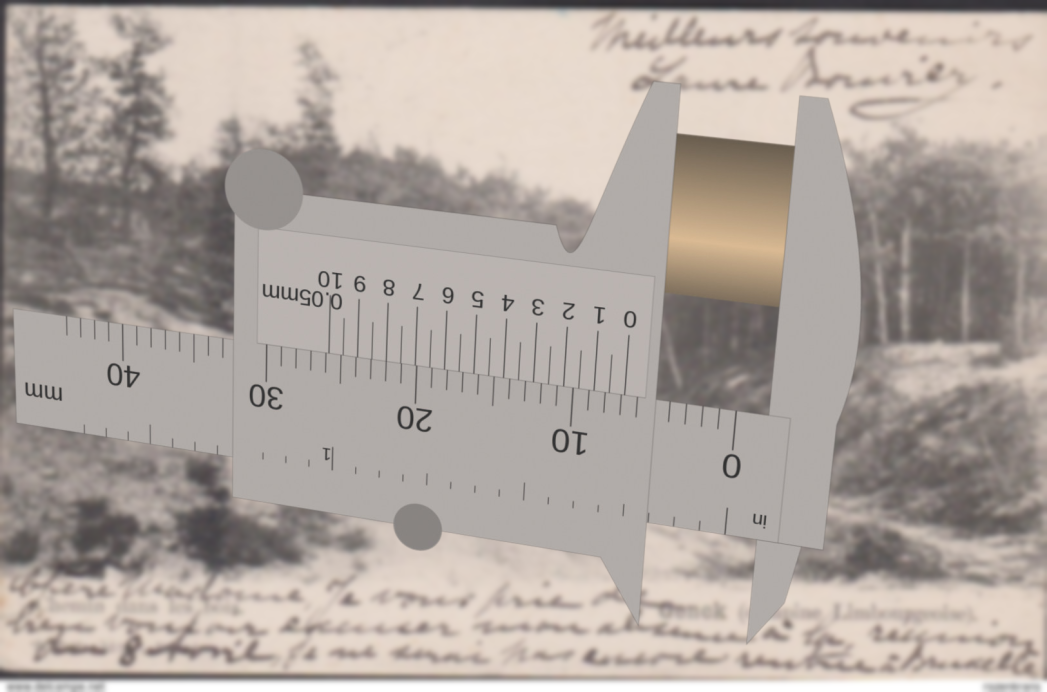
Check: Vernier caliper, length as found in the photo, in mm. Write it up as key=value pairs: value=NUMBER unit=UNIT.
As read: value=6.8 unit=mm
